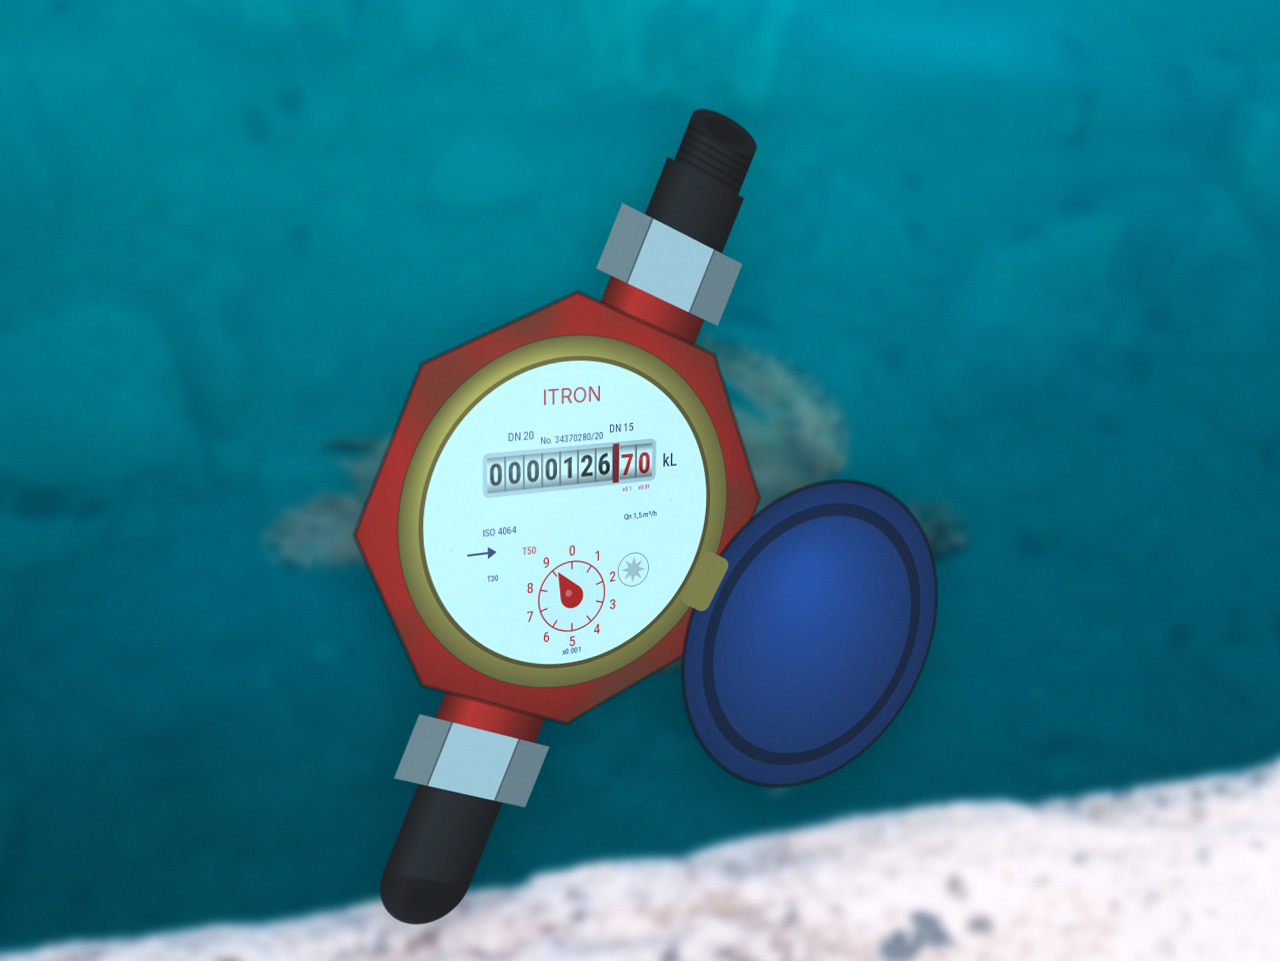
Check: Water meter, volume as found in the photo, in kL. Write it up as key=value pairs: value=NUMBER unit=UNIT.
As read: value=126.699 unit=kL
